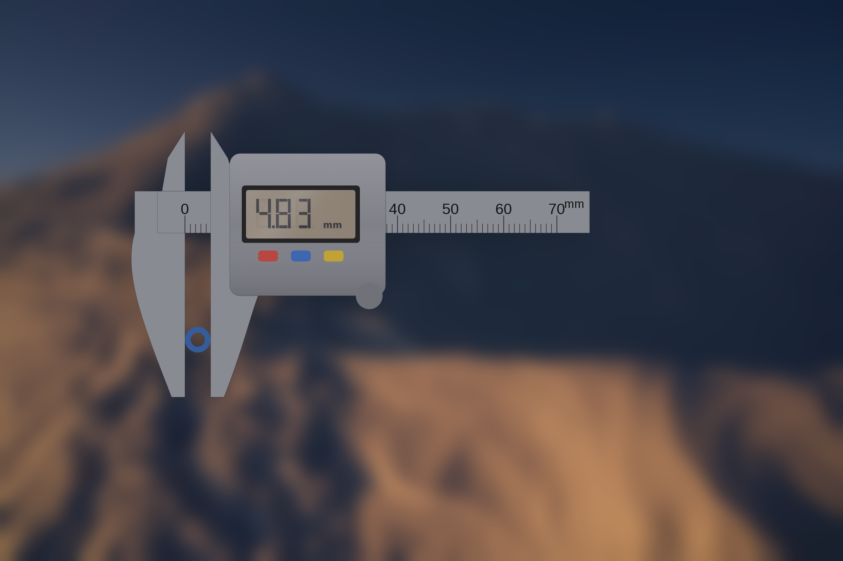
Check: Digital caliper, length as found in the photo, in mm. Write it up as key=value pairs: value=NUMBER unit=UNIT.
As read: value=4.83 unit=mm
